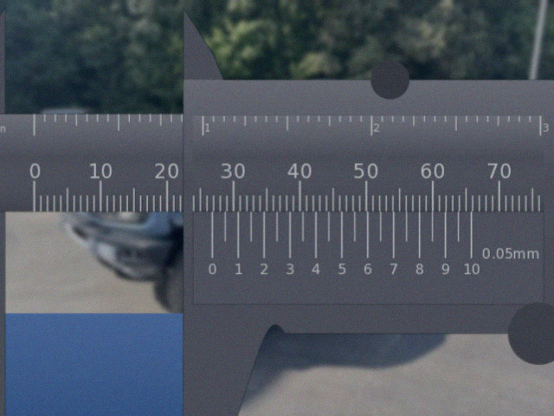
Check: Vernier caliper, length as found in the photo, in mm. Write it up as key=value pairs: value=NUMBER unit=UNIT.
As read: value=26.8 unit=mm
